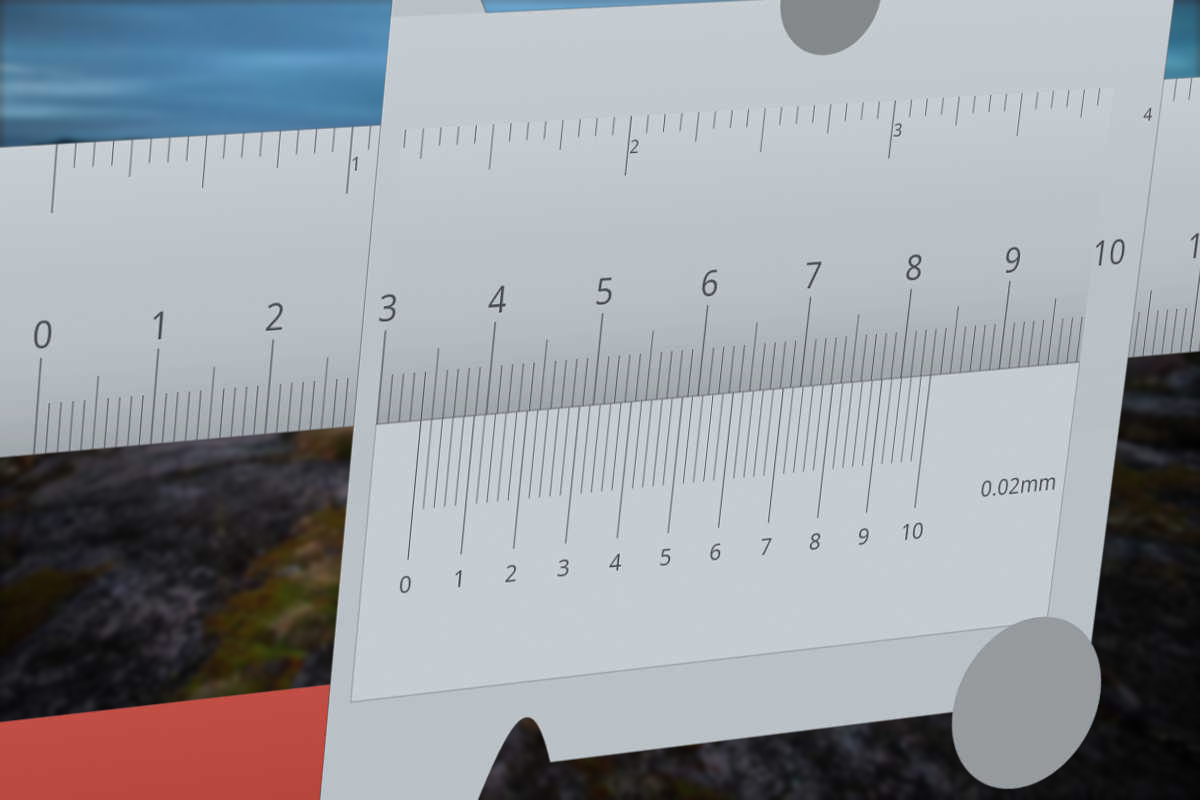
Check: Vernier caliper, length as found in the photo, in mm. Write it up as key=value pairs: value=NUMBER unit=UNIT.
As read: value=34.0 unit=mm
